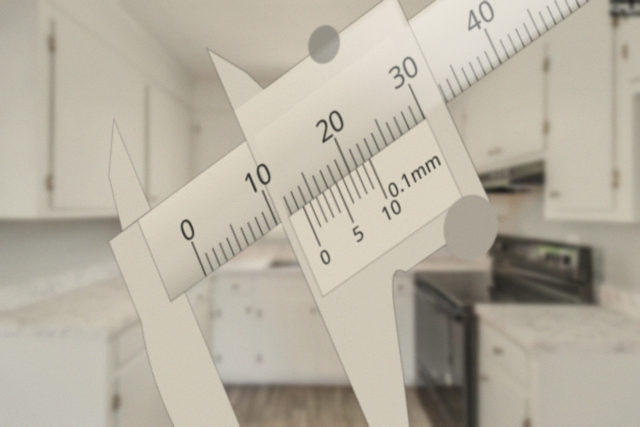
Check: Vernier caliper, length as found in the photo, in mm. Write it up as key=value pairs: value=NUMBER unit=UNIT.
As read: value=13.6 unit=mm
